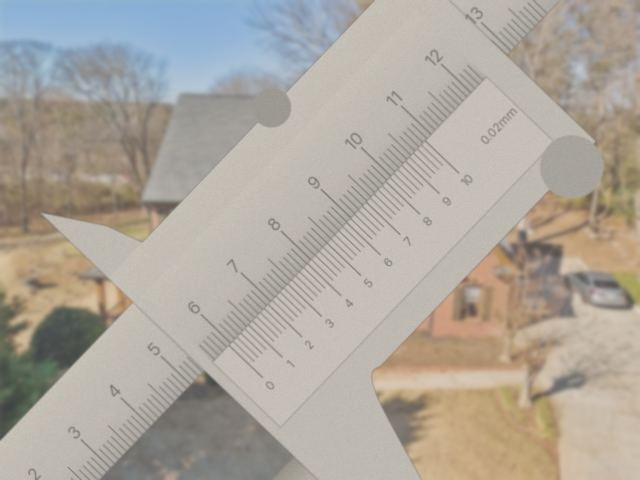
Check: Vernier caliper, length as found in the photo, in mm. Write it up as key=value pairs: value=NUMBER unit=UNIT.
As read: value=59.5 unit=mm
